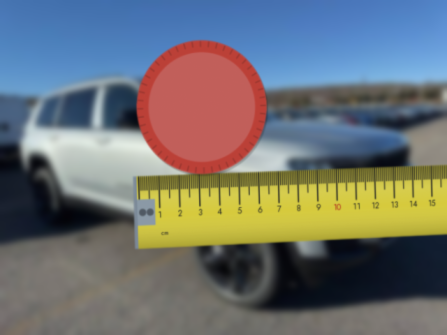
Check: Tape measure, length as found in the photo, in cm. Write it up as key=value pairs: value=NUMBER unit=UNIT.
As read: value=6.5 unit=cm
